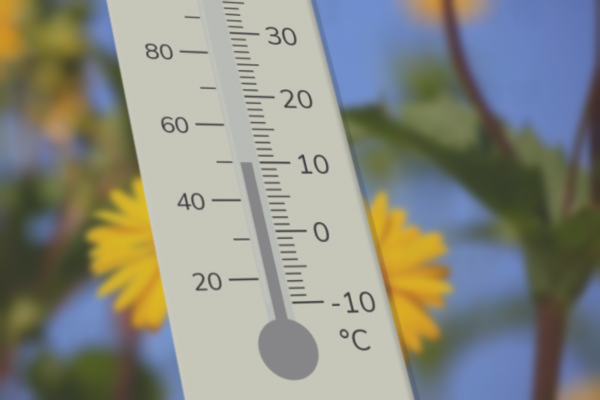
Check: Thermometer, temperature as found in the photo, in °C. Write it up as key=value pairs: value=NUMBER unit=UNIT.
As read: value=10 unit=°C
